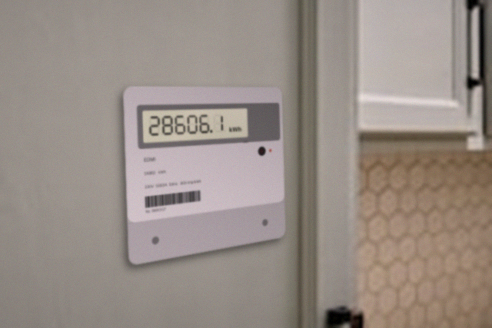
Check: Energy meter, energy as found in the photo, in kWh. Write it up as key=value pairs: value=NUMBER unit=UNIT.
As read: value=28606.1 unit=kWh
